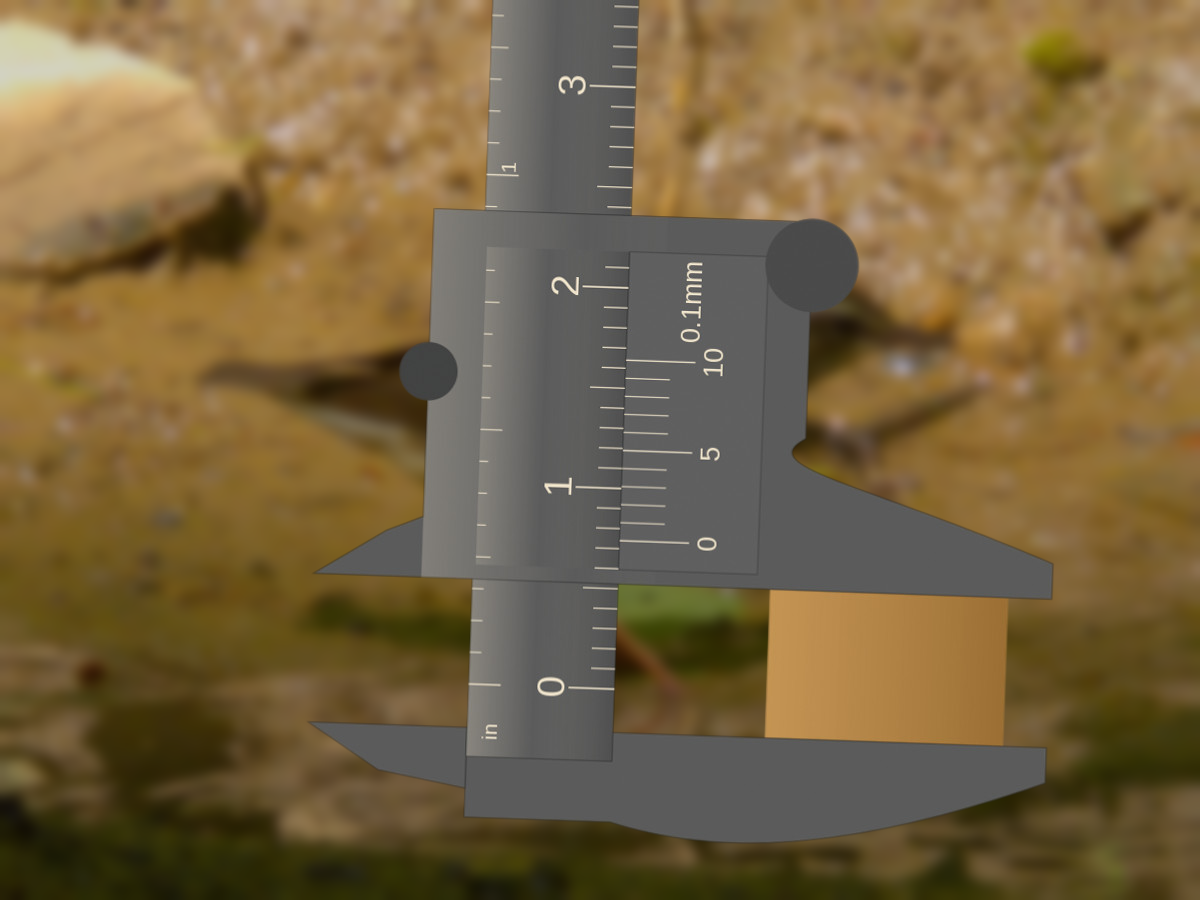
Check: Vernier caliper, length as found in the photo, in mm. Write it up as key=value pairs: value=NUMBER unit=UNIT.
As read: value=7.4 unit=mm
